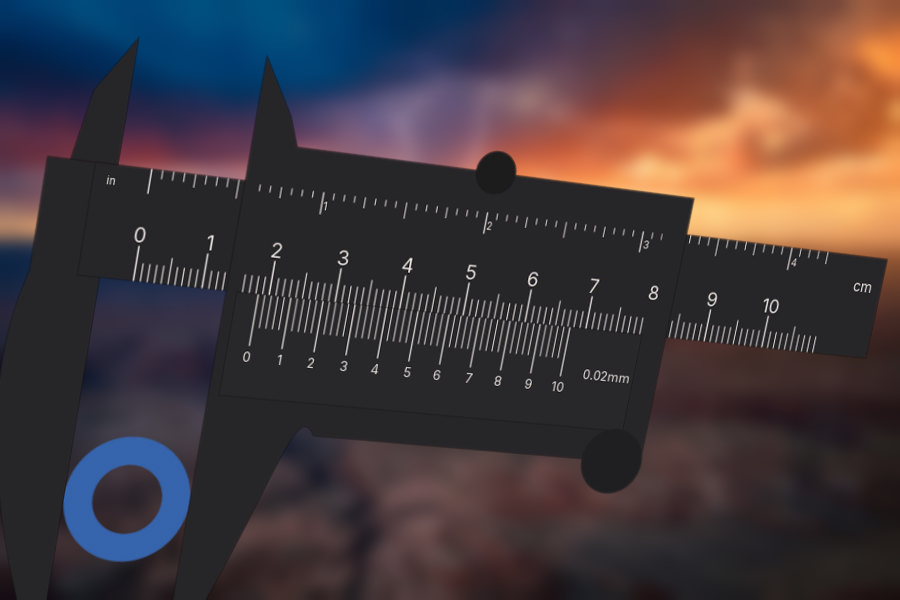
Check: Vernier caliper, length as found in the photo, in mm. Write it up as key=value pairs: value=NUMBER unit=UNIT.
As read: value=18.4 unit=mm
